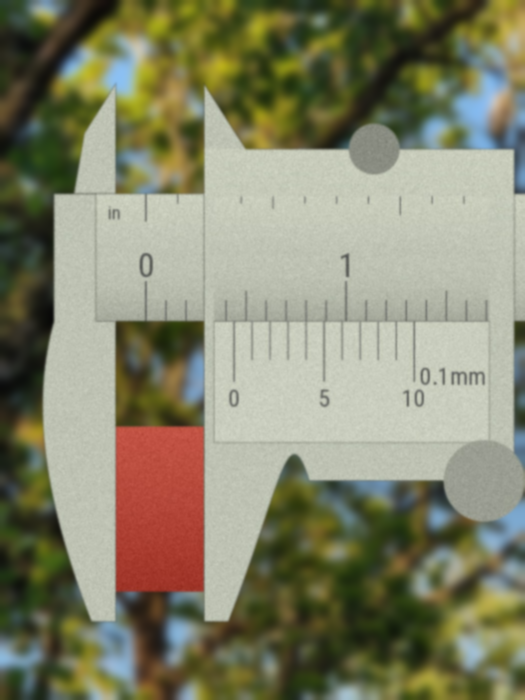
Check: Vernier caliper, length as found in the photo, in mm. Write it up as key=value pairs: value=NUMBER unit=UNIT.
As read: value=4.4 unit=mm
